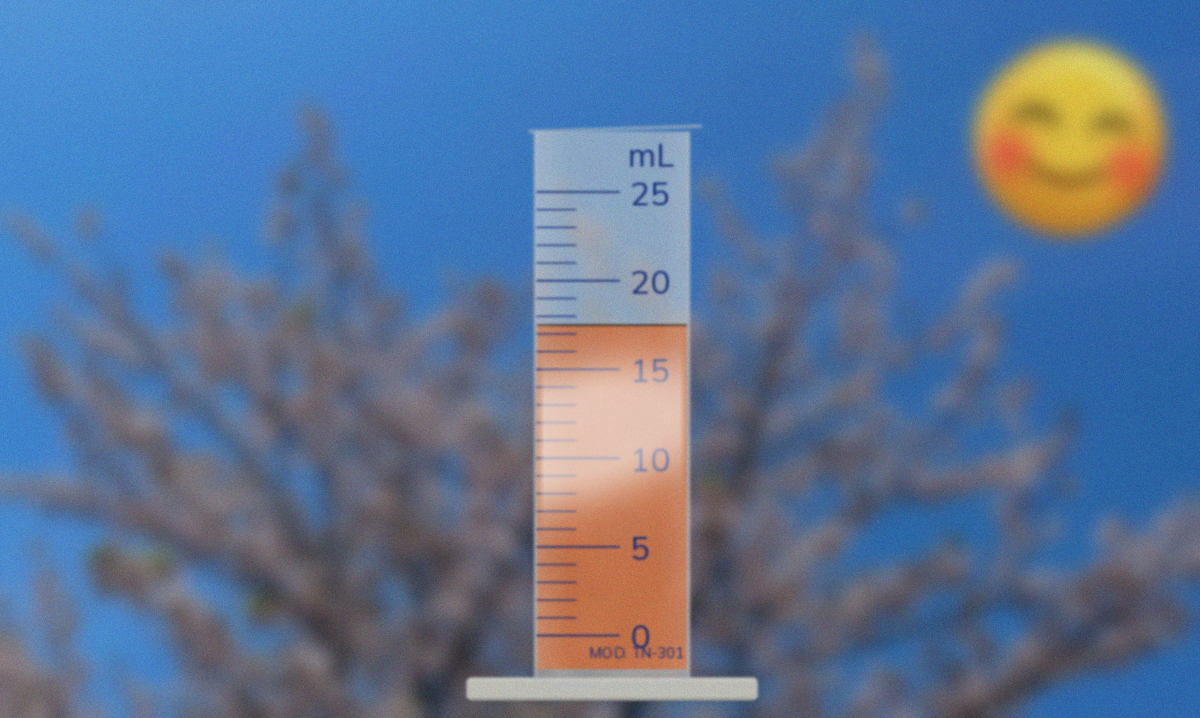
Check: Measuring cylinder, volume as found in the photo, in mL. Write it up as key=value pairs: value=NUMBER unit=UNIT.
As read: value=17.5 unit=mL
